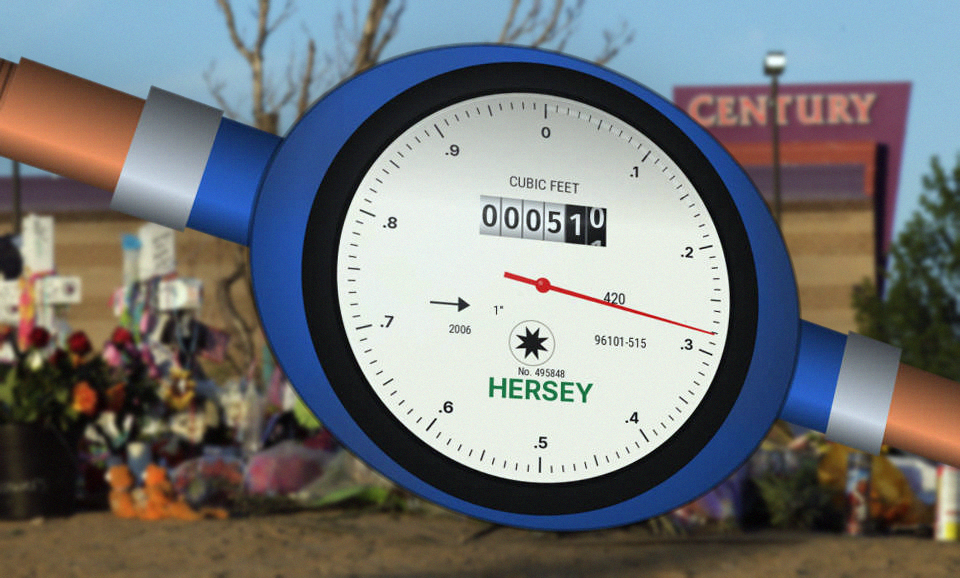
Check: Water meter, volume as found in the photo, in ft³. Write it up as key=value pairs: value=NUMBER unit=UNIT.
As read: value=510.28 unit=ft³
